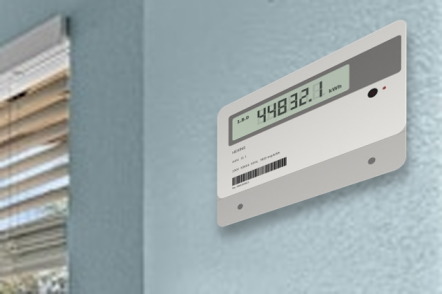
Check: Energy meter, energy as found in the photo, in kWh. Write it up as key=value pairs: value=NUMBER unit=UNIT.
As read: value=44832.1 unit=kWh
